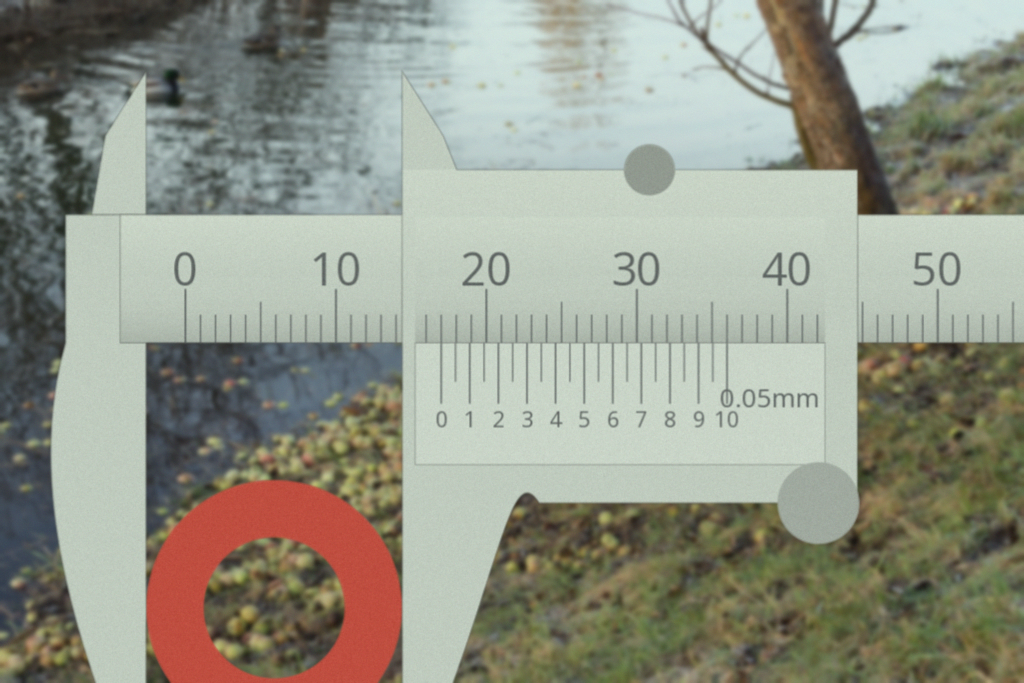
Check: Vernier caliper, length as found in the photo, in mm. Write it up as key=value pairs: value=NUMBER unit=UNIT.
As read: value=17.0 unit=mm
